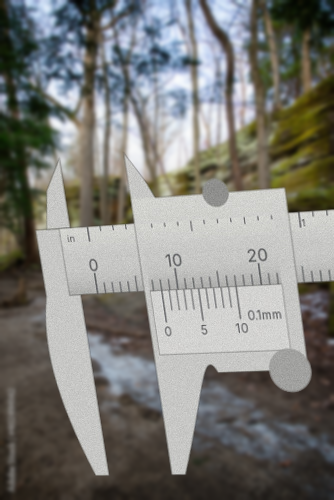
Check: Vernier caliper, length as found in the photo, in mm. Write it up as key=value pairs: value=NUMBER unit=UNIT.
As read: value=8.0 unit=mm
